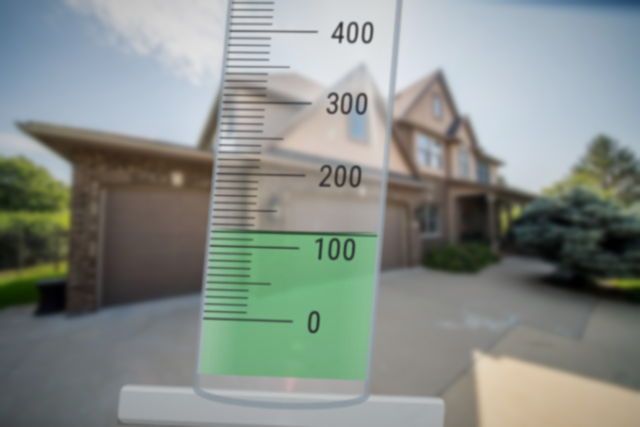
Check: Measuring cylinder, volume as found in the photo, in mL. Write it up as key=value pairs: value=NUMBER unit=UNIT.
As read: value=120 unit=mL
